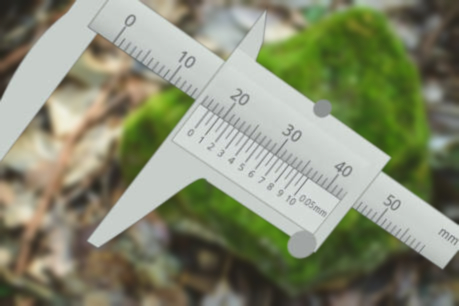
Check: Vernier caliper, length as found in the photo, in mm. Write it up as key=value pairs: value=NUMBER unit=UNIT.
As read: value=17.5 unit=mm
